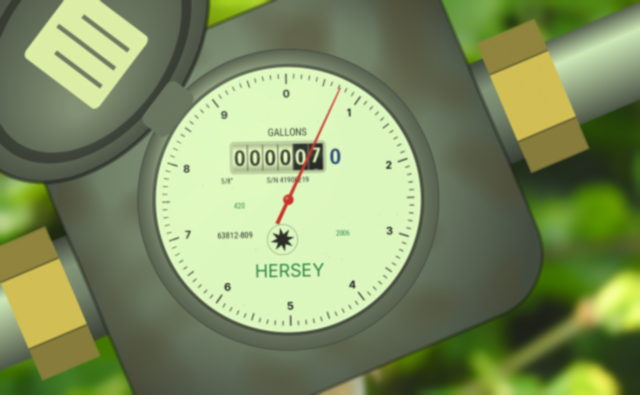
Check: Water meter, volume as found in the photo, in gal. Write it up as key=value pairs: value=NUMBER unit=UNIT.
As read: value=70.7 unit=gal
